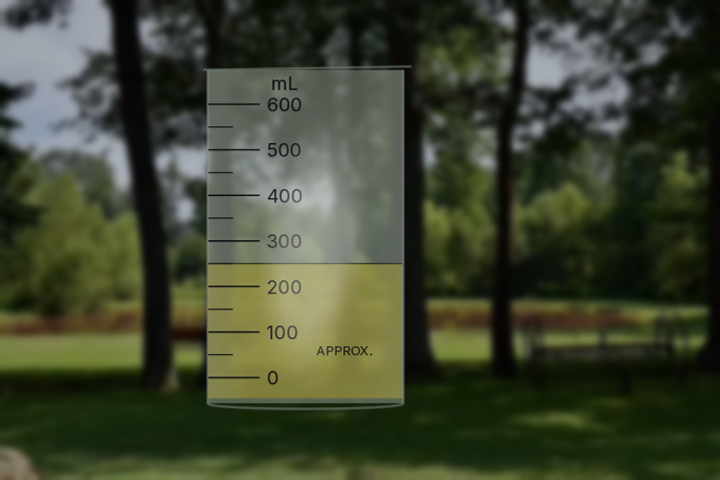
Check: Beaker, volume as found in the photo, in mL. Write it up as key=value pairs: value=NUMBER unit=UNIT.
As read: value=250 unit=mL
